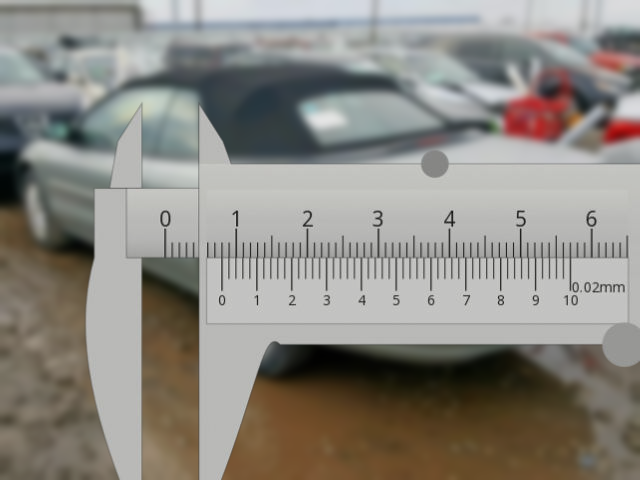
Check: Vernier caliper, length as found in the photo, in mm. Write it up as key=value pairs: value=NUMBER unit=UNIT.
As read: value=8.0 unit=mm
